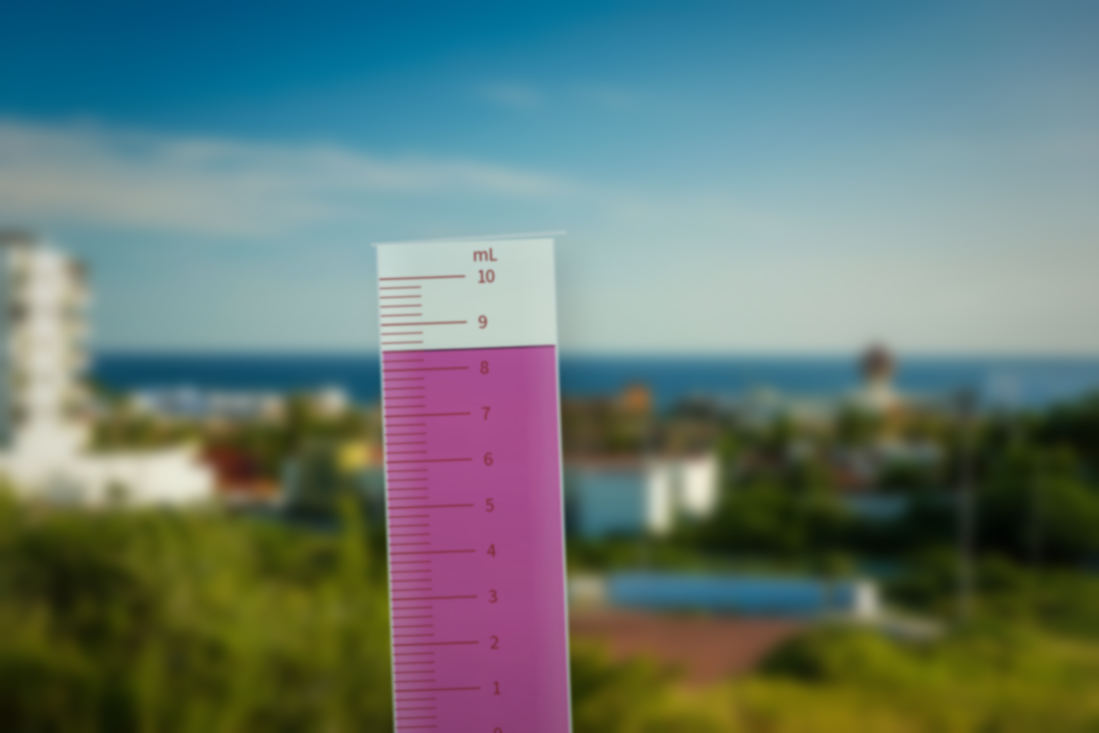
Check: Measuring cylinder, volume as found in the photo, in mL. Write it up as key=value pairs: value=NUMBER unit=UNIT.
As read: value=8.4 unit=mL
